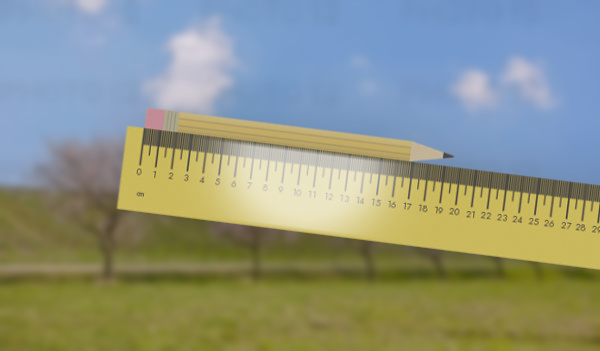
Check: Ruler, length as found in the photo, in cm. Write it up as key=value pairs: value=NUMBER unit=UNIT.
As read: value=19.5 unit=cm
